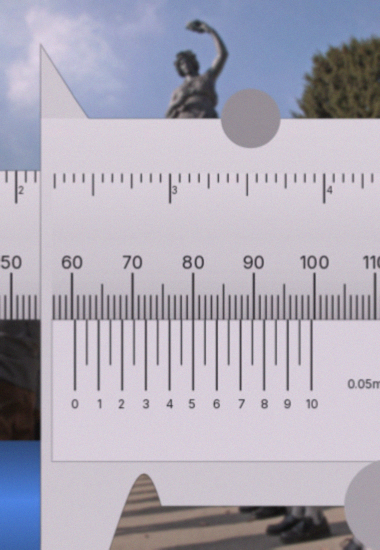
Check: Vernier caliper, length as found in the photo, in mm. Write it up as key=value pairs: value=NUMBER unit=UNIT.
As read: value=60.5 unit=mm
